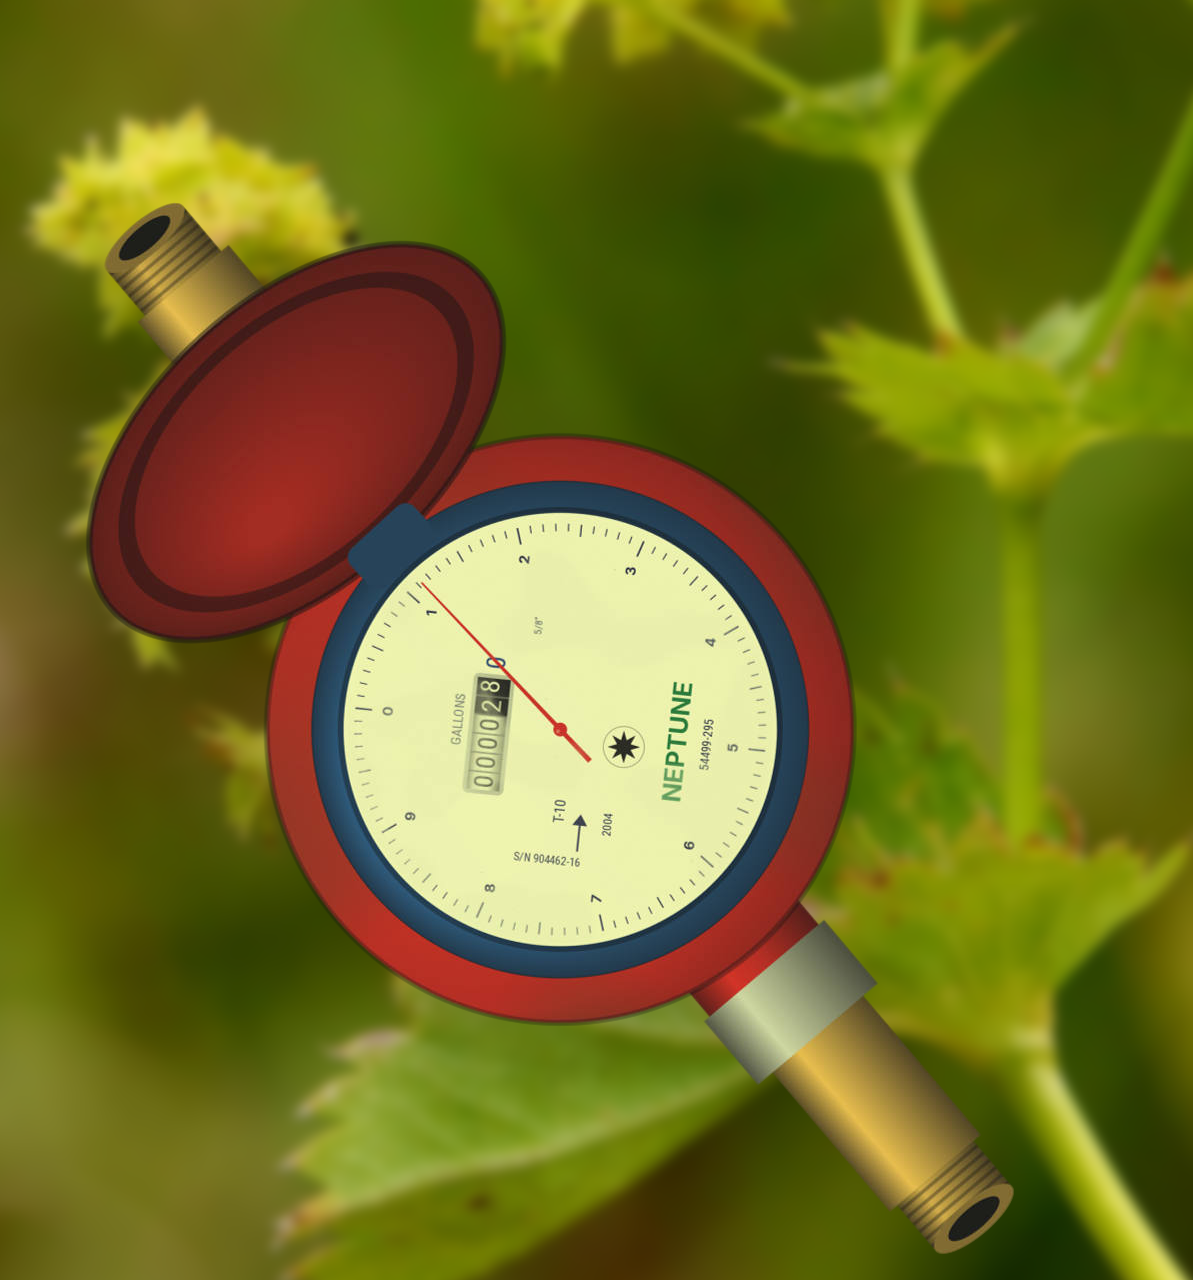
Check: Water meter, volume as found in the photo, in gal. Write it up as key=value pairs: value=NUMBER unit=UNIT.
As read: value=281.1 unit=gal
